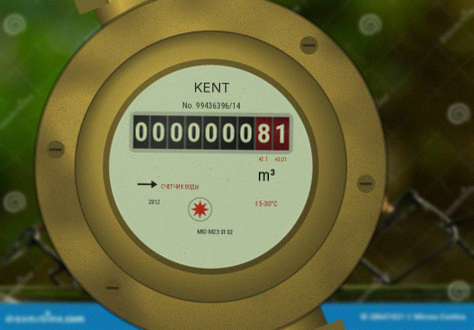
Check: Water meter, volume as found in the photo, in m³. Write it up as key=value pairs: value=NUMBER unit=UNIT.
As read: value=0.81 unit=m³
